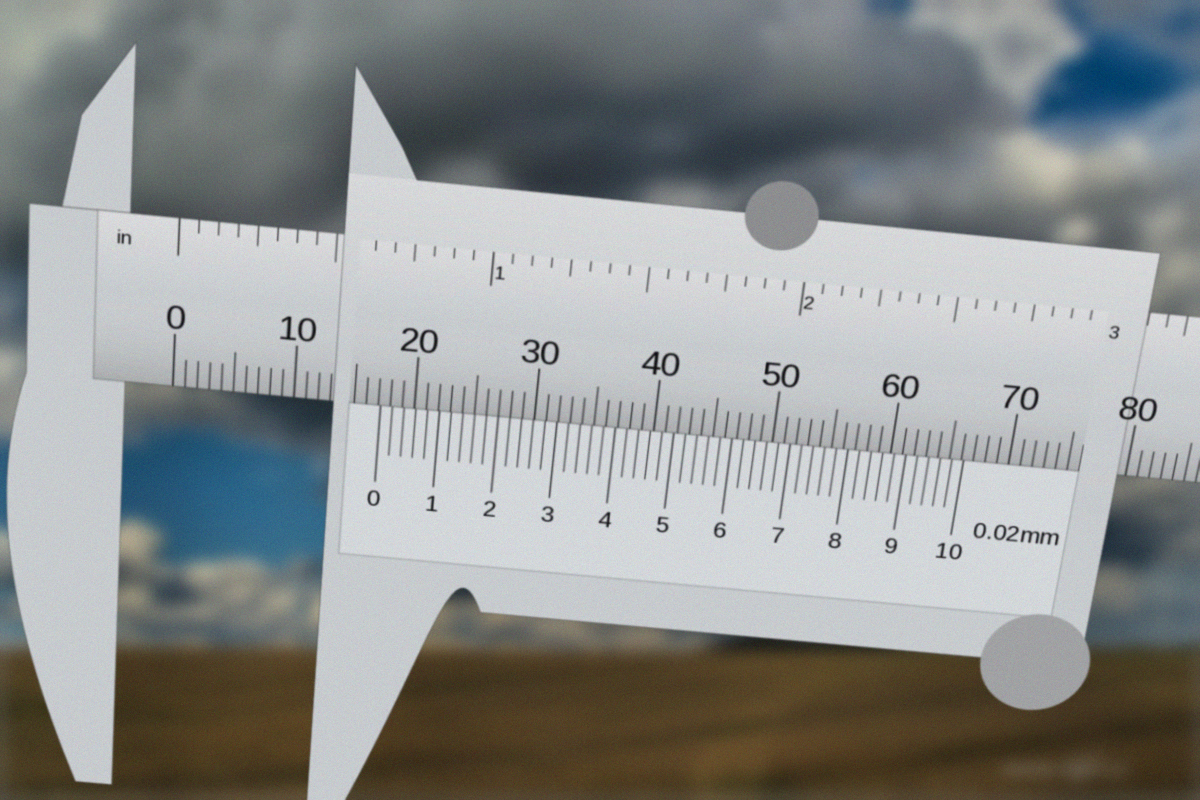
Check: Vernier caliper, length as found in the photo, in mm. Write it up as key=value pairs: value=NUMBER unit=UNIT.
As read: value=17.2 unit=mm
